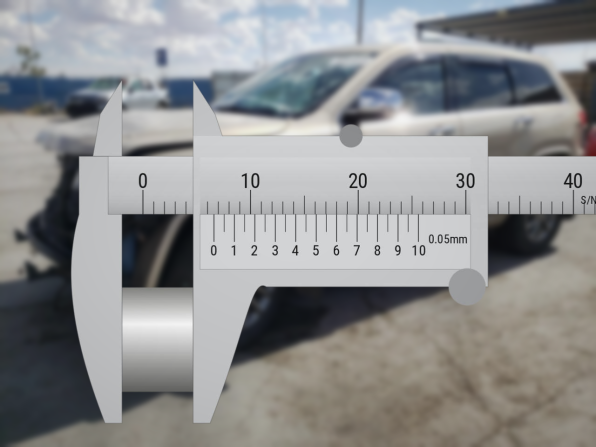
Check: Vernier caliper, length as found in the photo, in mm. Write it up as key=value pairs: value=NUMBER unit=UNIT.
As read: value=6.6 unit=mm
